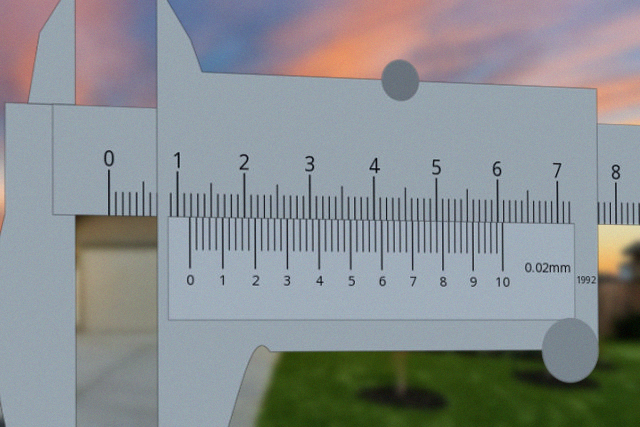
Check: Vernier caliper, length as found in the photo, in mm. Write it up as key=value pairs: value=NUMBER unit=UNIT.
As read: value=11.8 unit=mm
